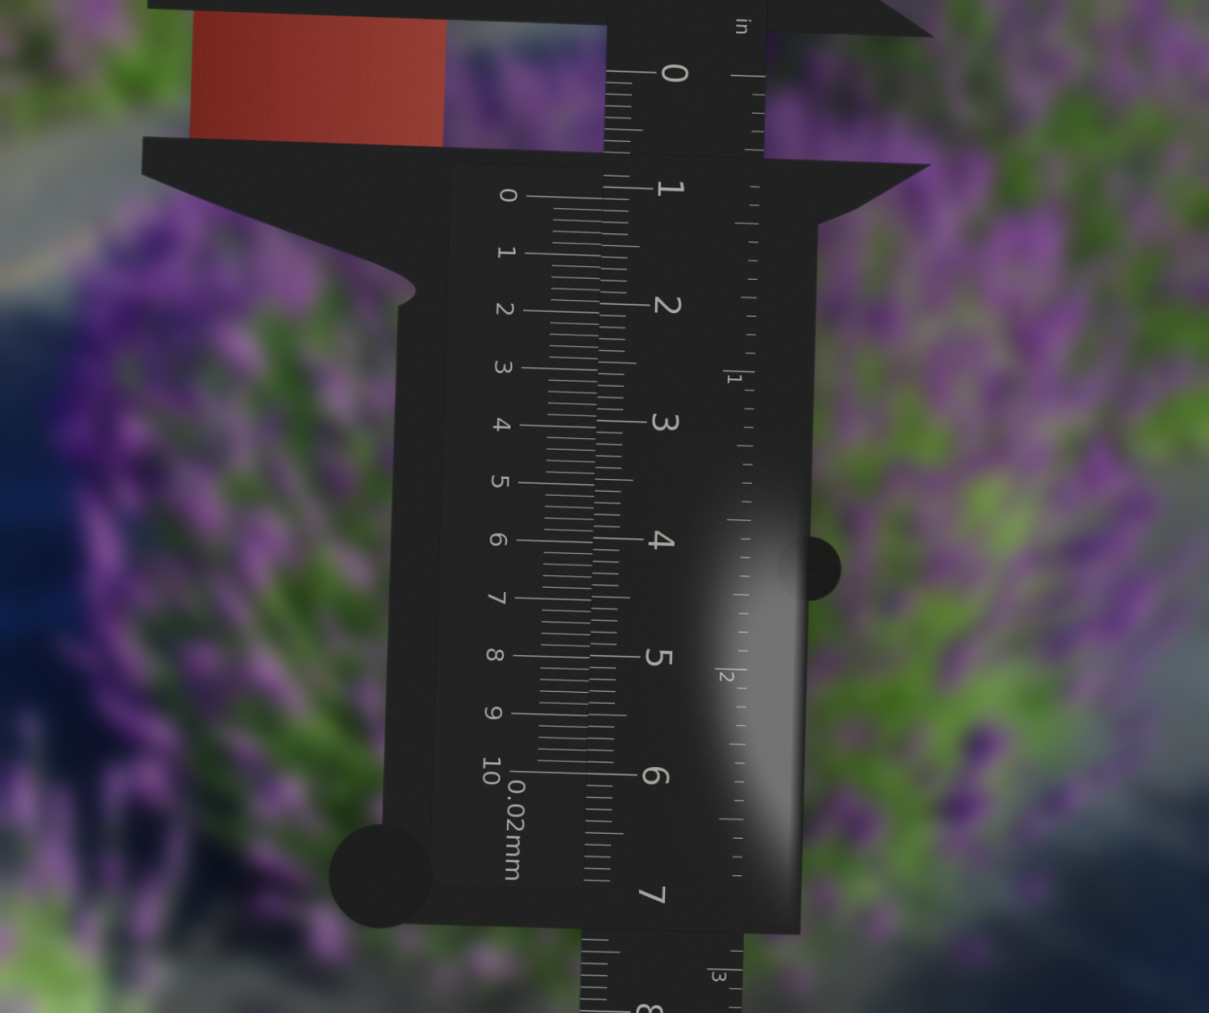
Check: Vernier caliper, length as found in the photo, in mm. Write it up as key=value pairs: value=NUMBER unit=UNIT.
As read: value=11.0 unit=mm
